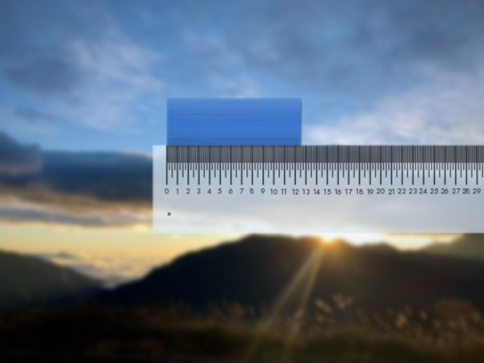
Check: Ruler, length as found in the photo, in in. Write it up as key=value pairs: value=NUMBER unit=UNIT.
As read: value=12.5 unit=in
